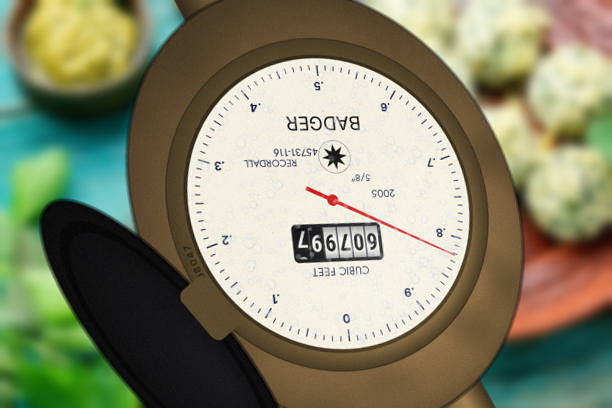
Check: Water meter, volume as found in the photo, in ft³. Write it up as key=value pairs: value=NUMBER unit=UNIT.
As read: value=607996.82 unit=ft³
